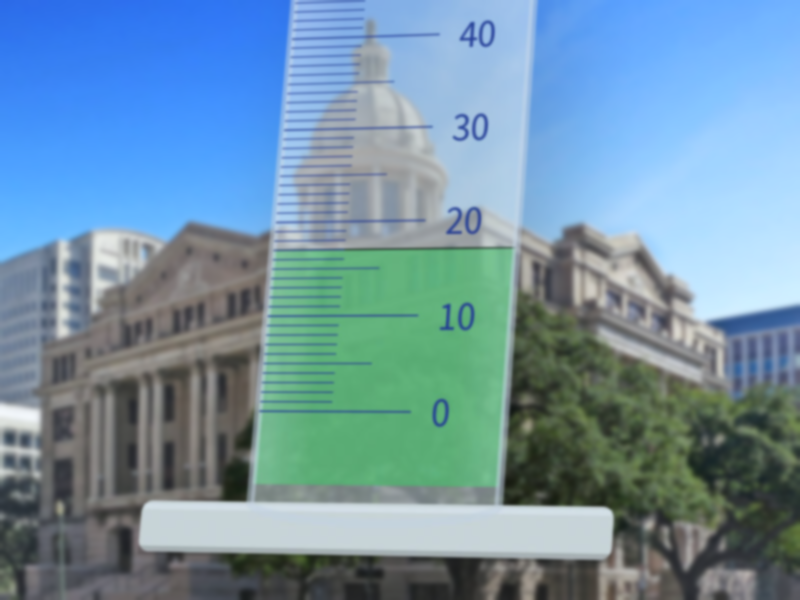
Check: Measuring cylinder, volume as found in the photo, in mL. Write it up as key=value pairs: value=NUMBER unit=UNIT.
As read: value=17 unit=mL
